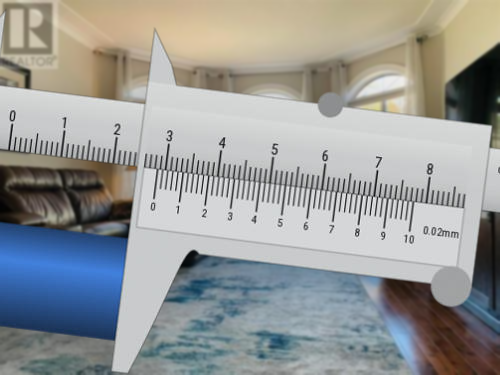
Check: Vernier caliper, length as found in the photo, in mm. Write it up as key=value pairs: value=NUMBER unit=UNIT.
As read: value=28.5 unit=mm
